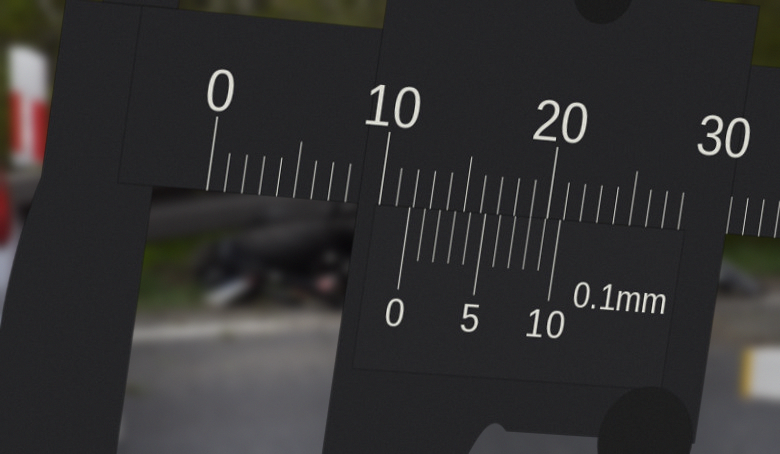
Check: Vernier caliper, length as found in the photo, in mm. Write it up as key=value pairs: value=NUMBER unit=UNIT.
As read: value=11.8 unit=mm
